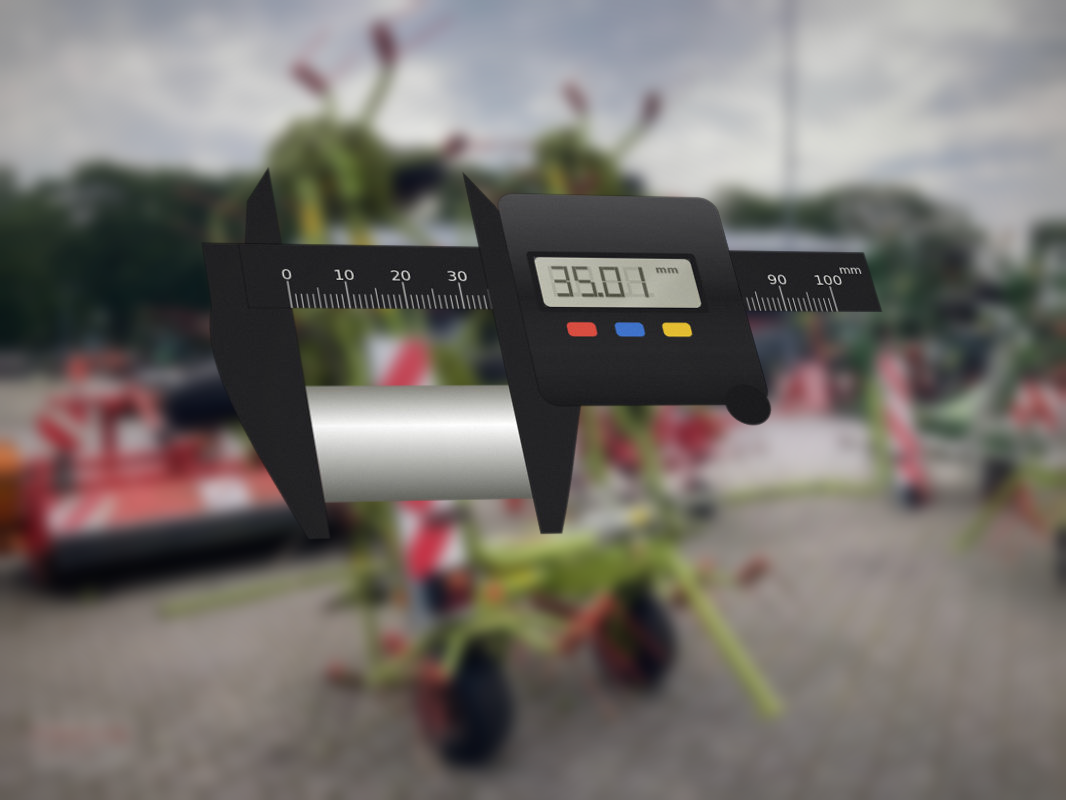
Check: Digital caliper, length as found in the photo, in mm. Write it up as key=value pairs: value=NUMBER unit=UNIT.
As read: value=35.01 unit=mm
